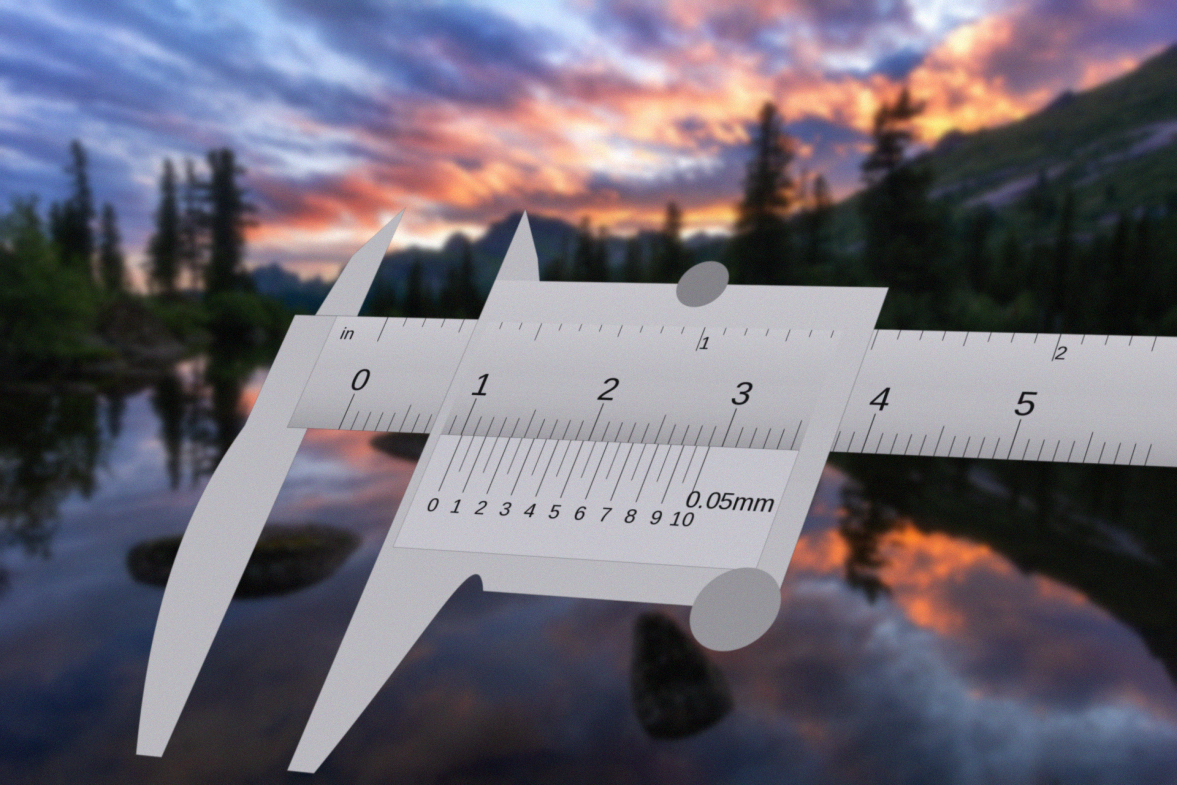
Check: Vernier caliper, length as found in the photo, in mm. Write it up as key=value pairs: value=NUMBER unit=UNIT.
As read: value=10.1 unit=mm
